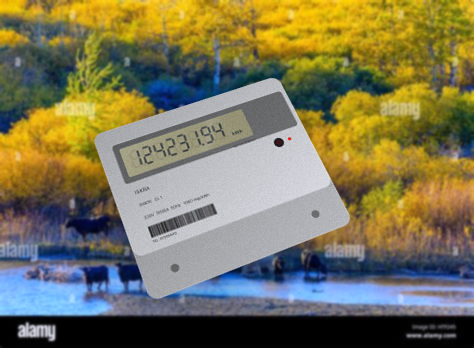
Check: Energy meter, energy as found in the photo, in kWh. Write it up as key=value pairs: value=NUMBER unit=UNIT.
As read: value=124231.94 unit=kWh
